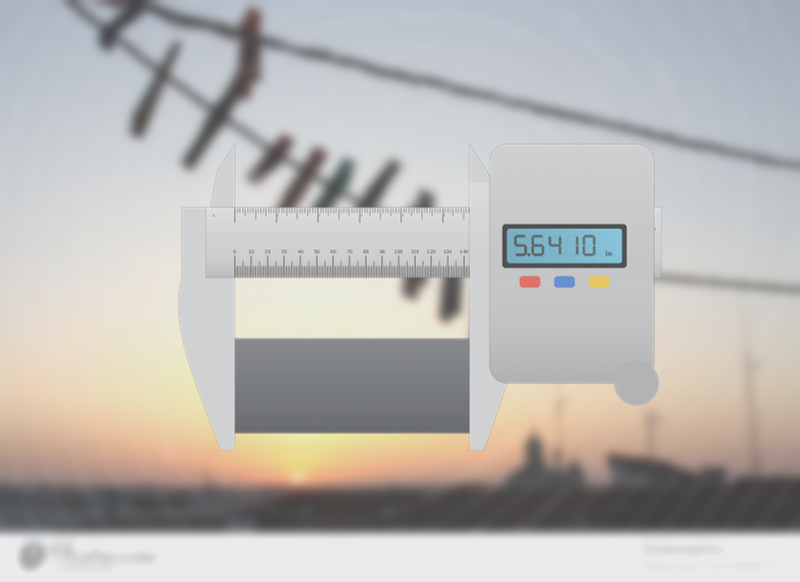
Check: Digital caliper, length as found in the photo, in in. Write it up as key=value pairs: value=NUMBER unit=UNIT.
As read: value=5.6410 unit=in
